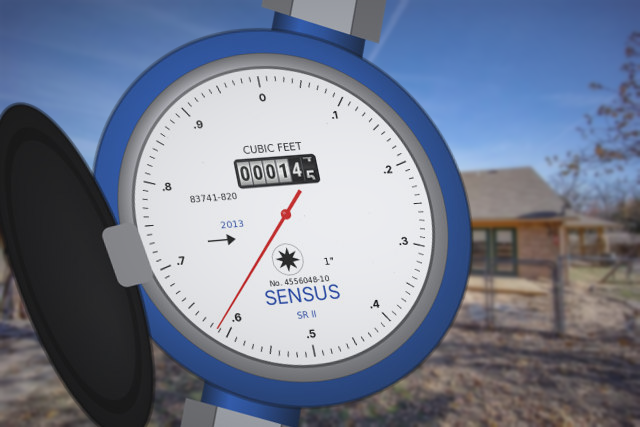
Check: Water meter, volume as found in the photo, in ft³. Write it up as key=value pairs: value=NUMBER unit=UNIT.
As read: value=144.61 unit=ft³
